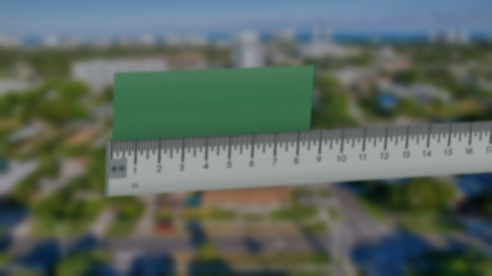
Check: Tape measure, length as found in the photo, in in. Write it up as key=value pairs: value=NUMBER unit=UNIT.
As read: value=8.5 unit=in
